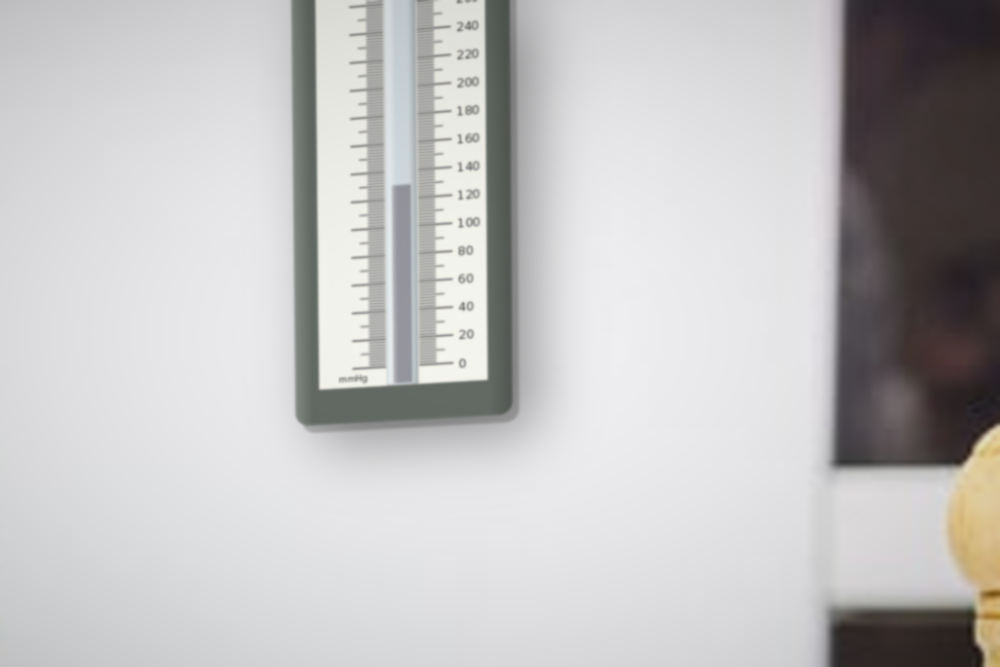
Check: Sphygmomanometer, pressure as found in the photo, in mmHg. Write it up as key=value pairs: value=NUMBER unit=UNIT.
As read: value=130 unit=mmHg
